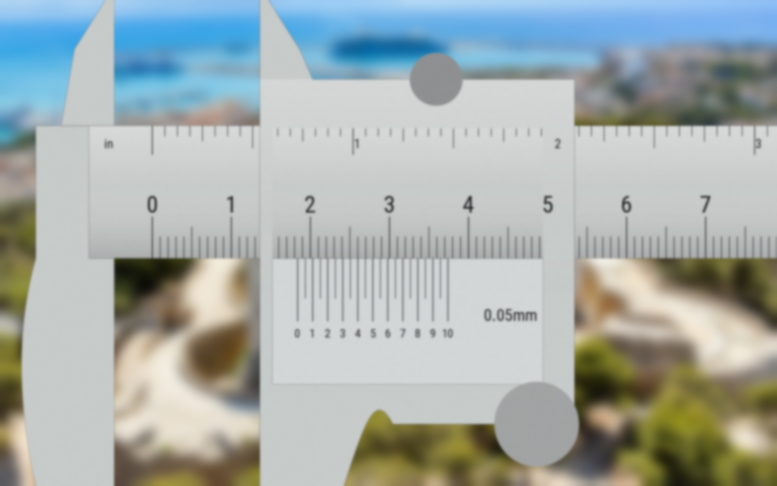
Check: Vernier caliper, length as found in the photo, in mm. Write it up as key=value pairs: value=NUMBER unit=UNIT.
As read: value=18.4 unit=mm
